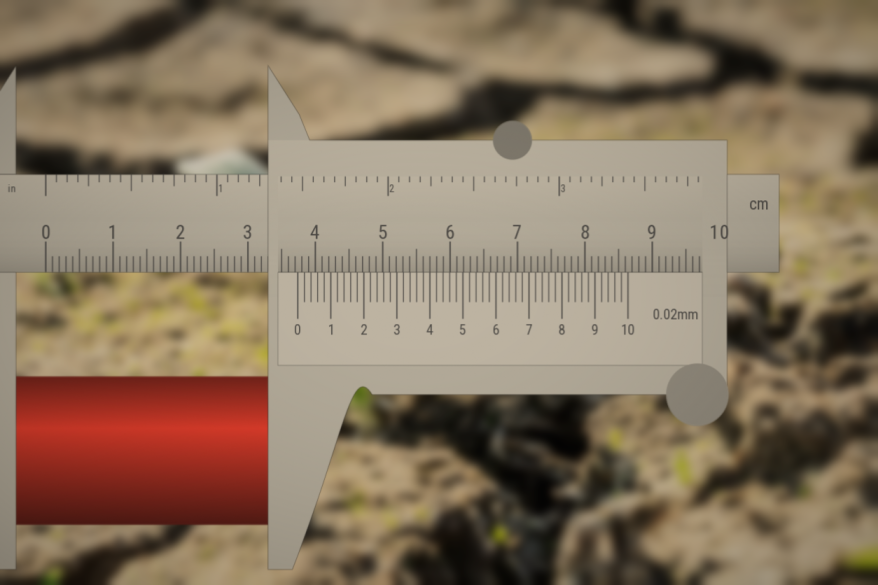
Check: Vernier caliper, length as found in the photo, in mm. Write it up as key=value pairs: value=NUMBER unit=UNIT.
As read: value=37.4 unit=mm
